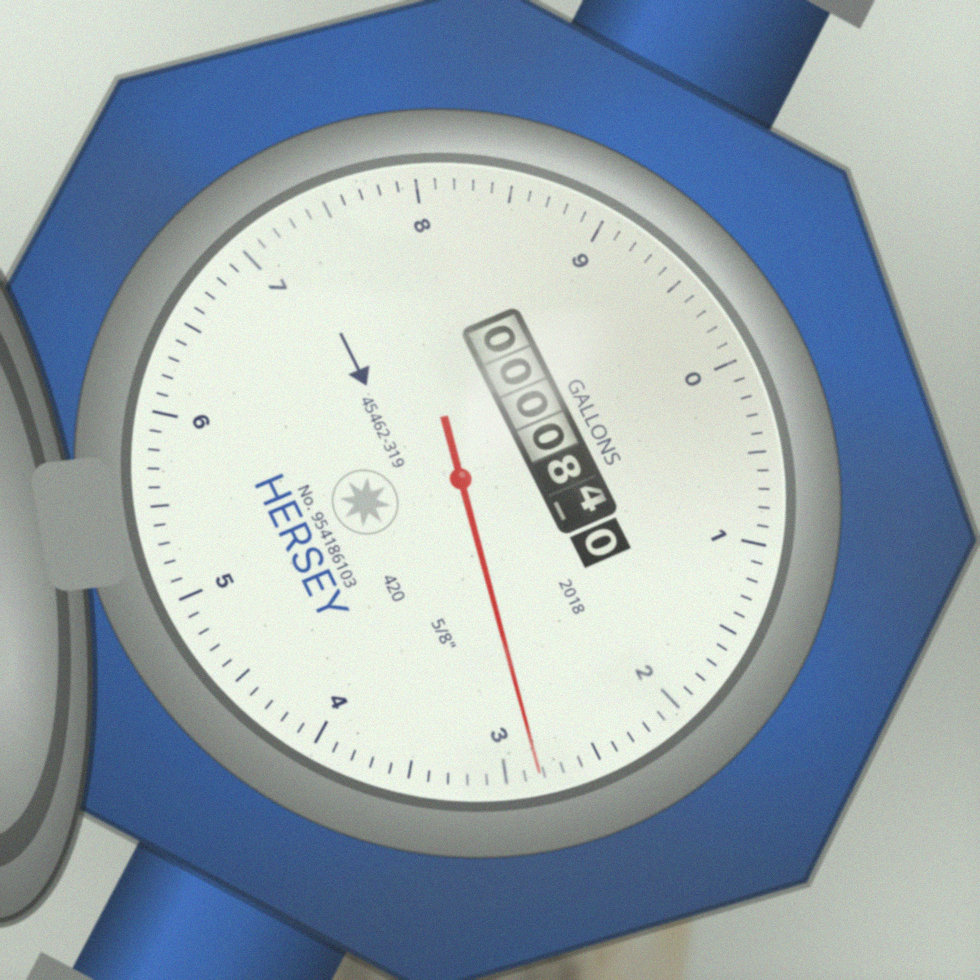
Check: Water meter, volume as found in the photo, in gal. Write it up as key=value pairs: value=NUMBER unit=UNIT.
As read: value=842.8 unit=gal
